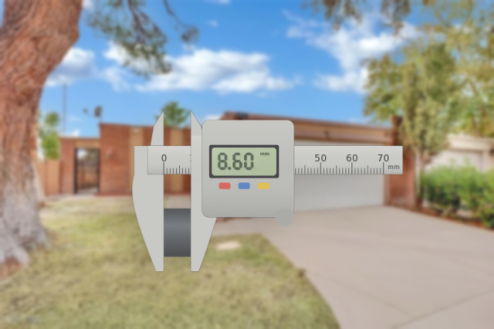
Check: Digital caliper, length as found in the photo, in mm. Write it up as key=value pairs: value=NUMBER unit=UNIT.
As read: value=8.60 unit=mm
